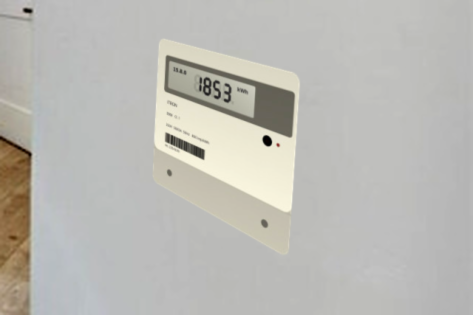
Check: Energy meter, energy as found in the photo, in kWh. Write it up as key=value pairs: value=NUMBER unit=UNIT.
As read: value=1853 unit=kWh
